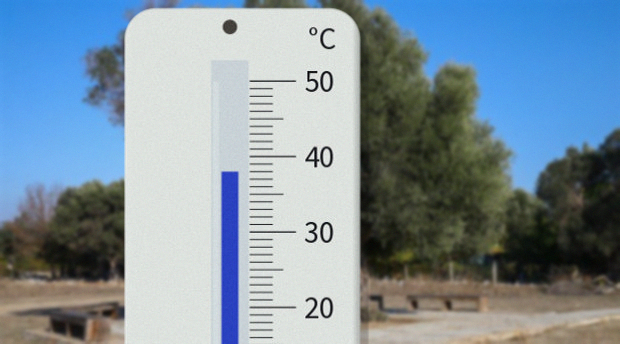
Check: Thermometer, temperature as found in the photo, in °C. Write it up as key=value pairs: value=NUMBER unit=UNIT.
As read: value=38 unit=°C
